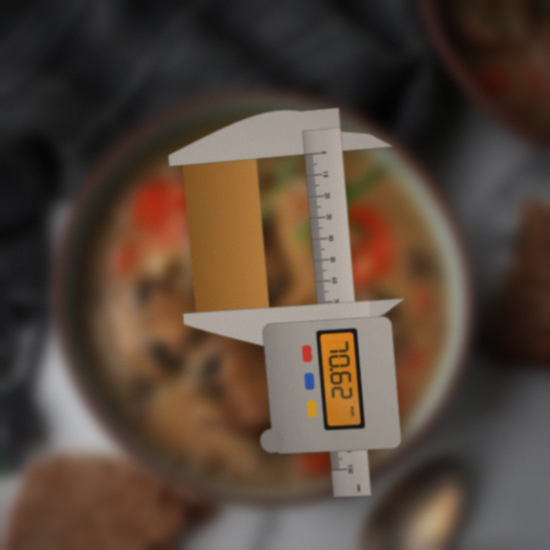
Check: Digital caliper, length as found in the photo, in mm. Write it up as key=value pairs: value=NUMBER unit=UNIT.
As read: value=70.62 unit=mm
